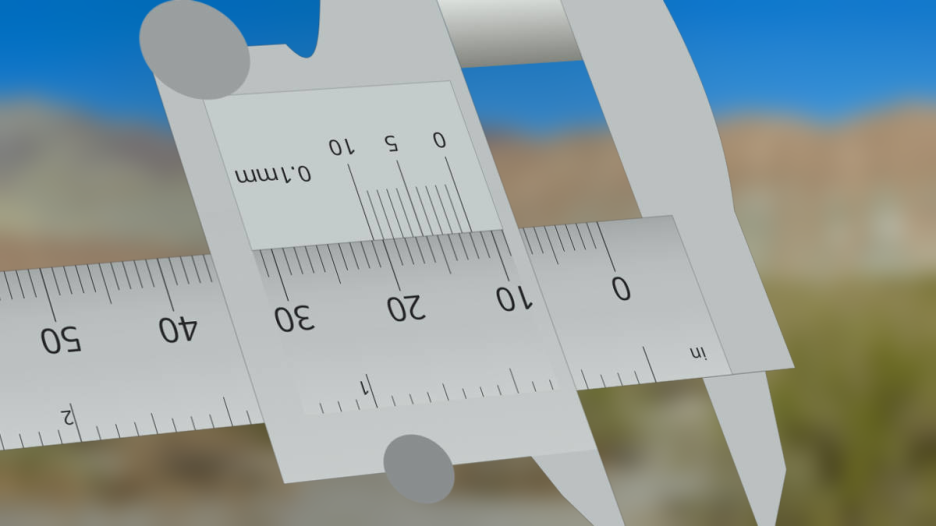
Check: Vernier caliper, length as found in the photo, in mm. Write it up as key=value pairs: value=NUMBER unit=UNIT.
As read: value=11.8 unit=mm
